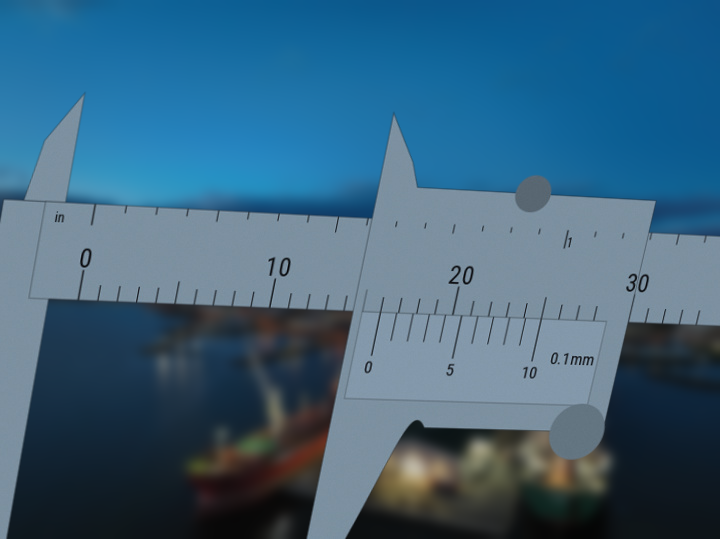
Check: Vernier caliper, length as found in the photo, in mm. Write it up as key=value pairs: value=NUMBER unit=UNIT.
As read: value=16.0 unit=mm
